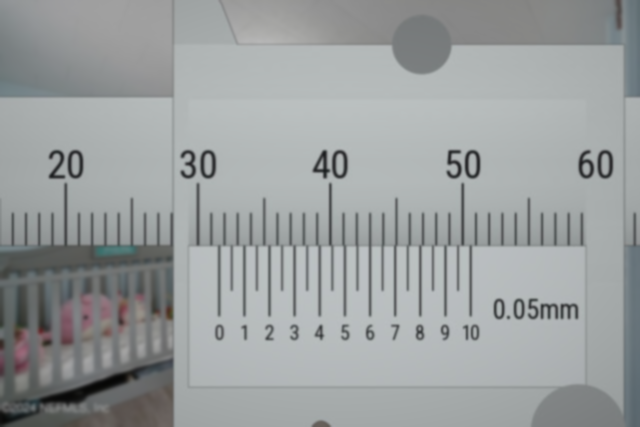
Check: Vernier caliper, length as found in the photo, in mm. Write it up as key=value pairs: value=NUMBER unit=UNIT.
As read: value=31.6 unit=mm
